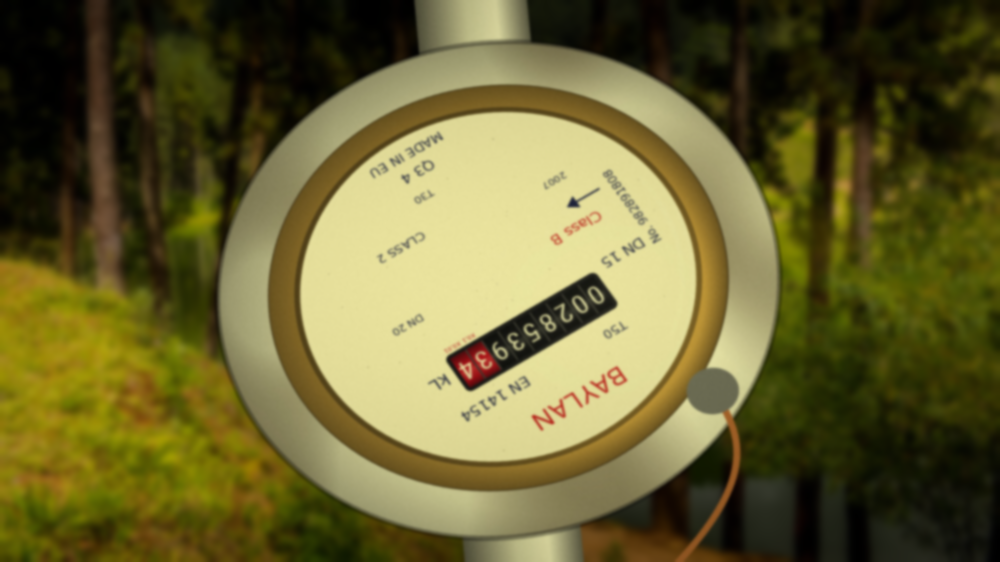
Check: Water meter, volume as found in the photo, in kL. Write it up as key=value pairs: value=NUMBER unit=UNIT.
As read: value=28539.34 unit=kL
